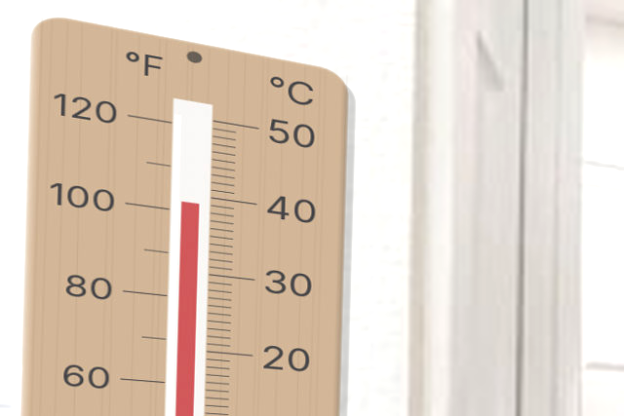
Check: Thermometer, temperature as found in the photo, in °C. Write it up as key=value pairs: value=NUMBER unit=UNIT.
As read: value=39 unit=°C
